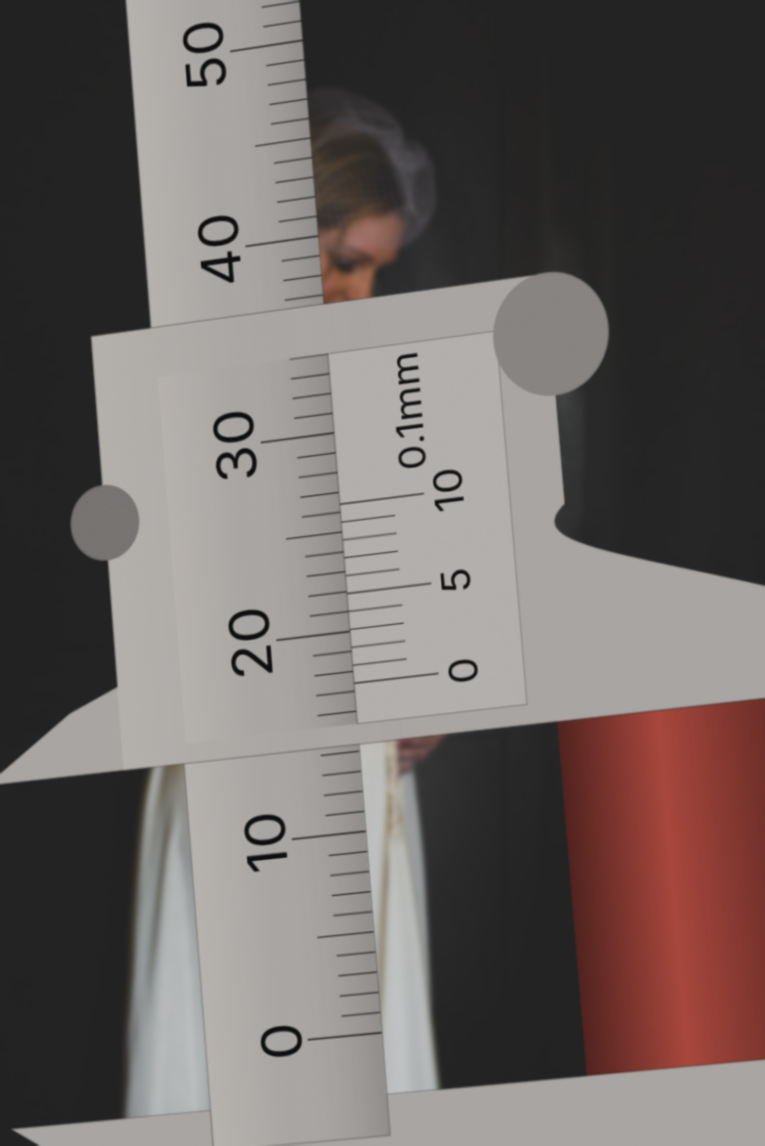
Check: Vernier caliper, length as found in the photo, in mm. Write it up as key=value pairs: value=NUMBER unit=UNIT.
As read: value=17.4 unit=mm
